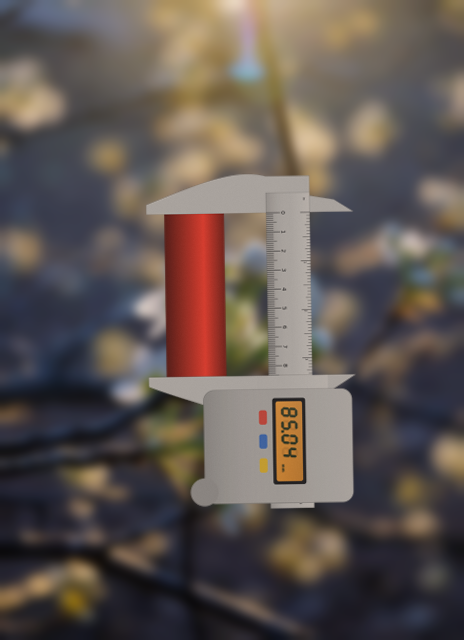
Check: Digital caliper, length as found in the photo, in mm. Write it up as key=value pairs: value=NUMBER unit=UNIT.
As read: value=85.04 unit=mm
